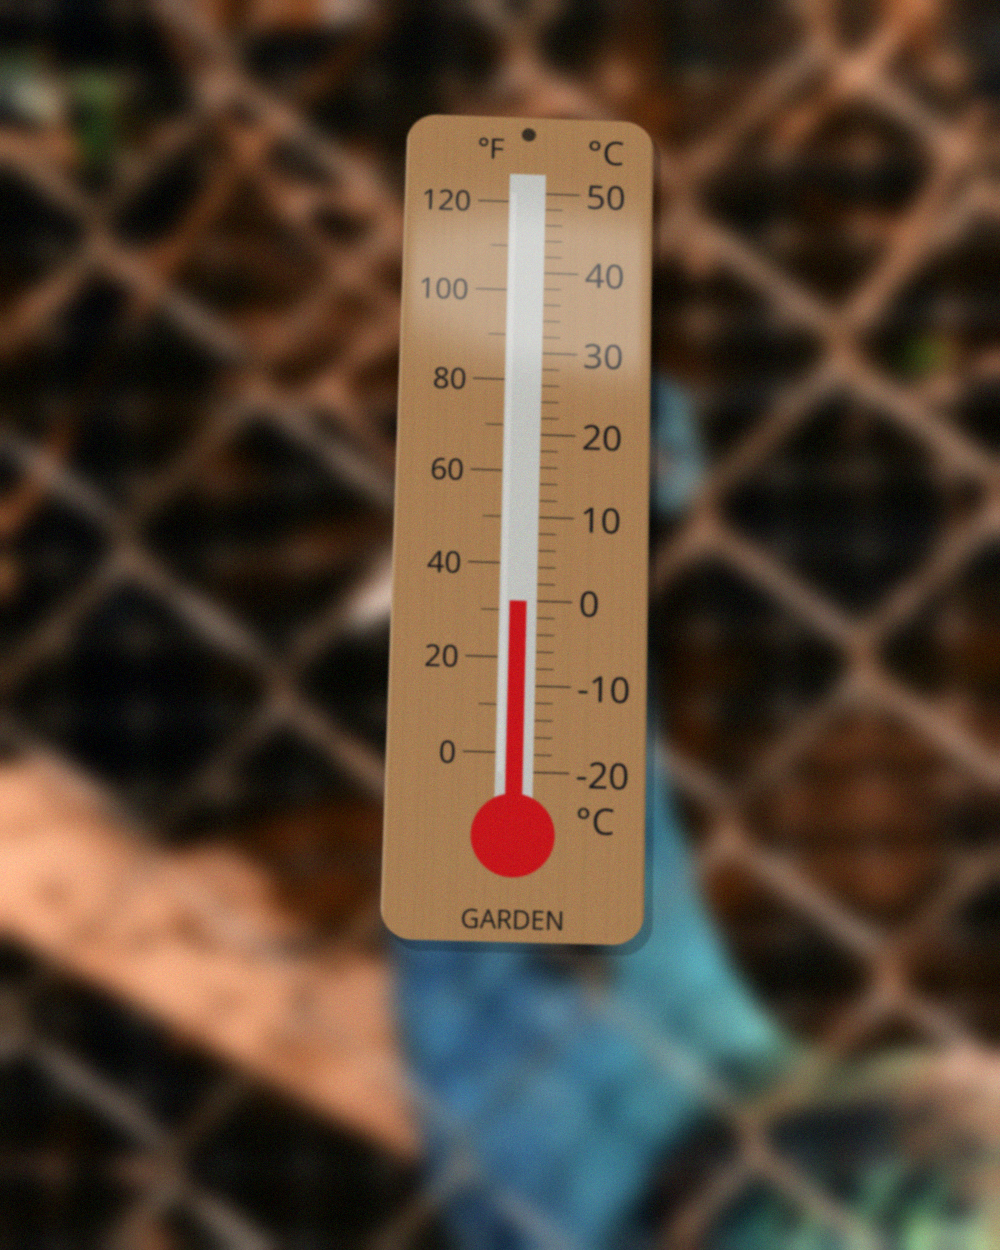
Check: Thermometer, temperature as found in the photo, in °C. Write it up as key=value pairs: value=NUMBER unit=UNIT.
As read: value=0 unit=°C
